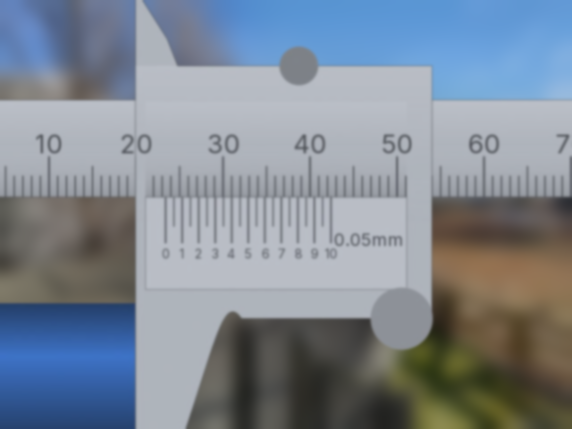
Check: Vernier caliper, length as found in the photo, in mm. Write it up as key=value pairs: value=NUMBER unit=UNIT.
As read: value=23.4 unit=mm
